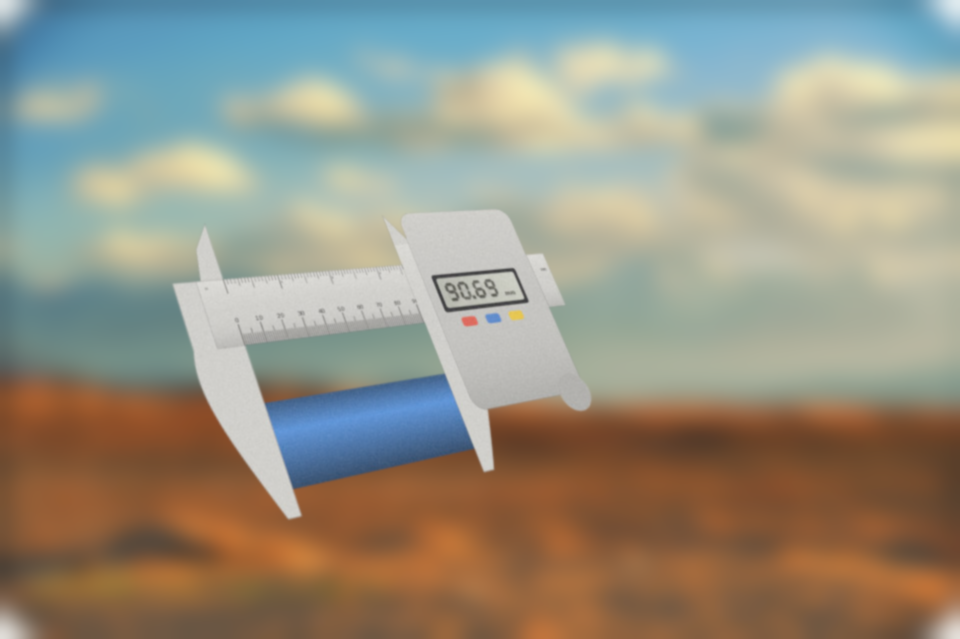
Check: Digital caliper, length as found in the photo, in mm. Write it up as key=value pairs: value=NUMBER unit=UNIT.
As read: value=90.69 unit=mm
